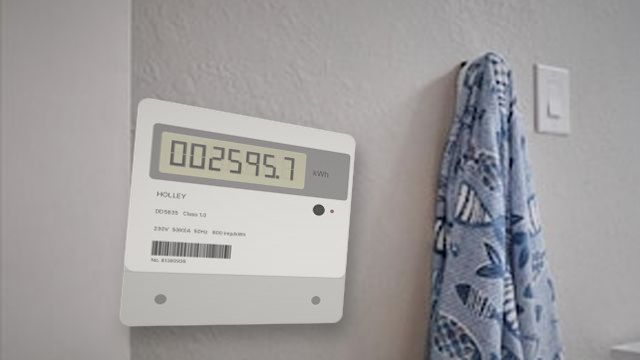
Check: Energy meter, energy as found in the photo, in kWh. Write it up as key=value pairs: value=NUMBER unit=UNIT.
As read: value=2595.7 unit=kWh
